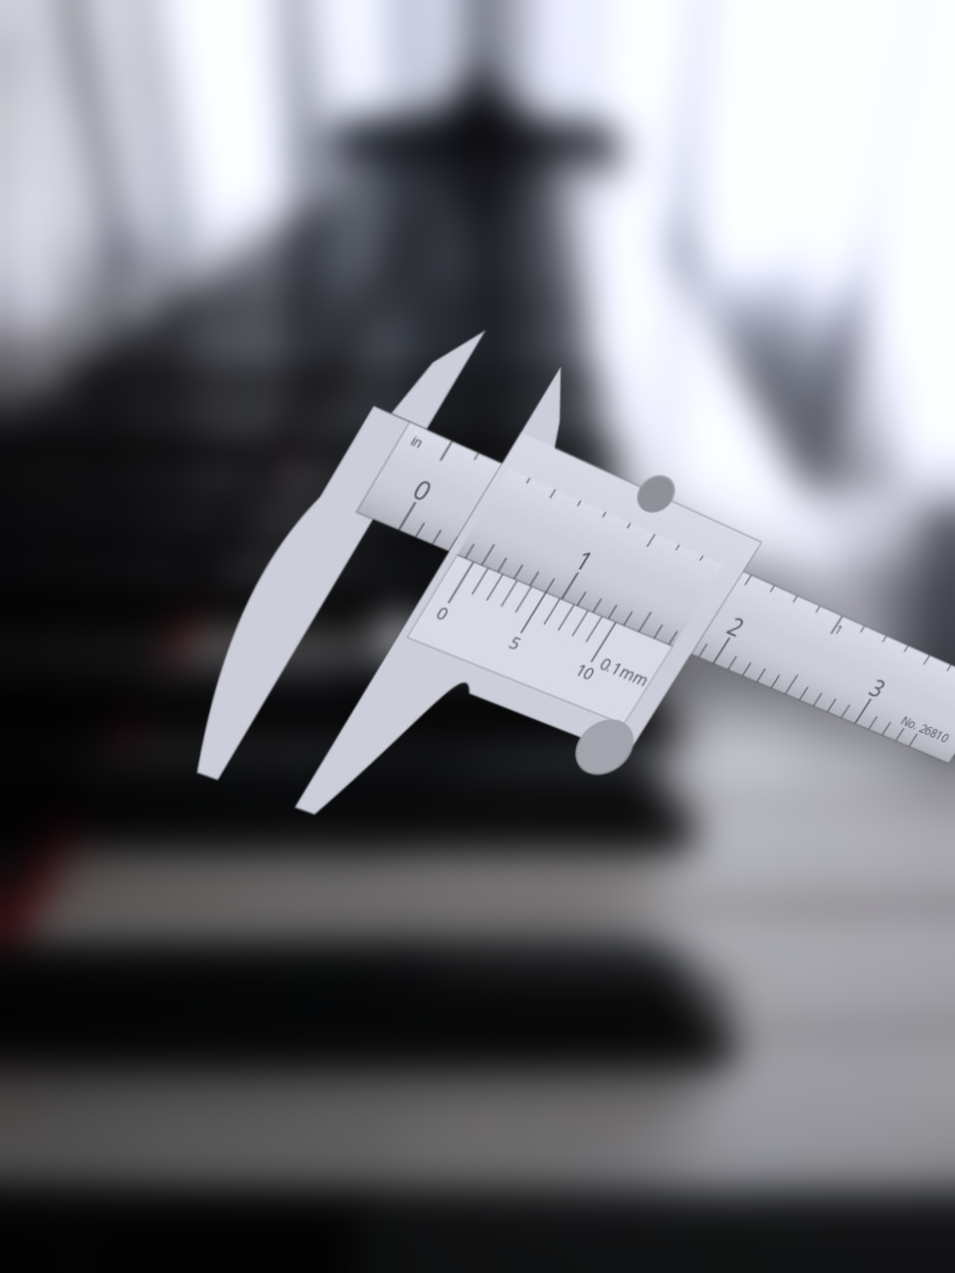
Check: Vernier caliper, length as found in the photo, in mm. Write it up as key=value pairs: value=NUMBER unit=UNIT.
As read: value=4.5 unit=mm
